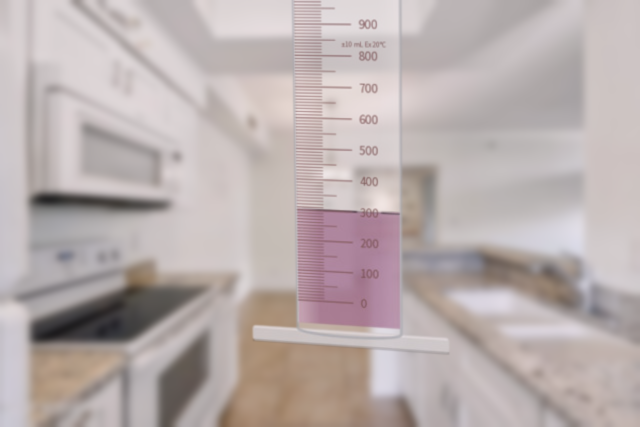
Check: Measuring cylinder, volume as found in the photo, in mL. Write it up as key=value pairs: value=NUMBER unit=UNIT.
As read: value=300 unit=mL
